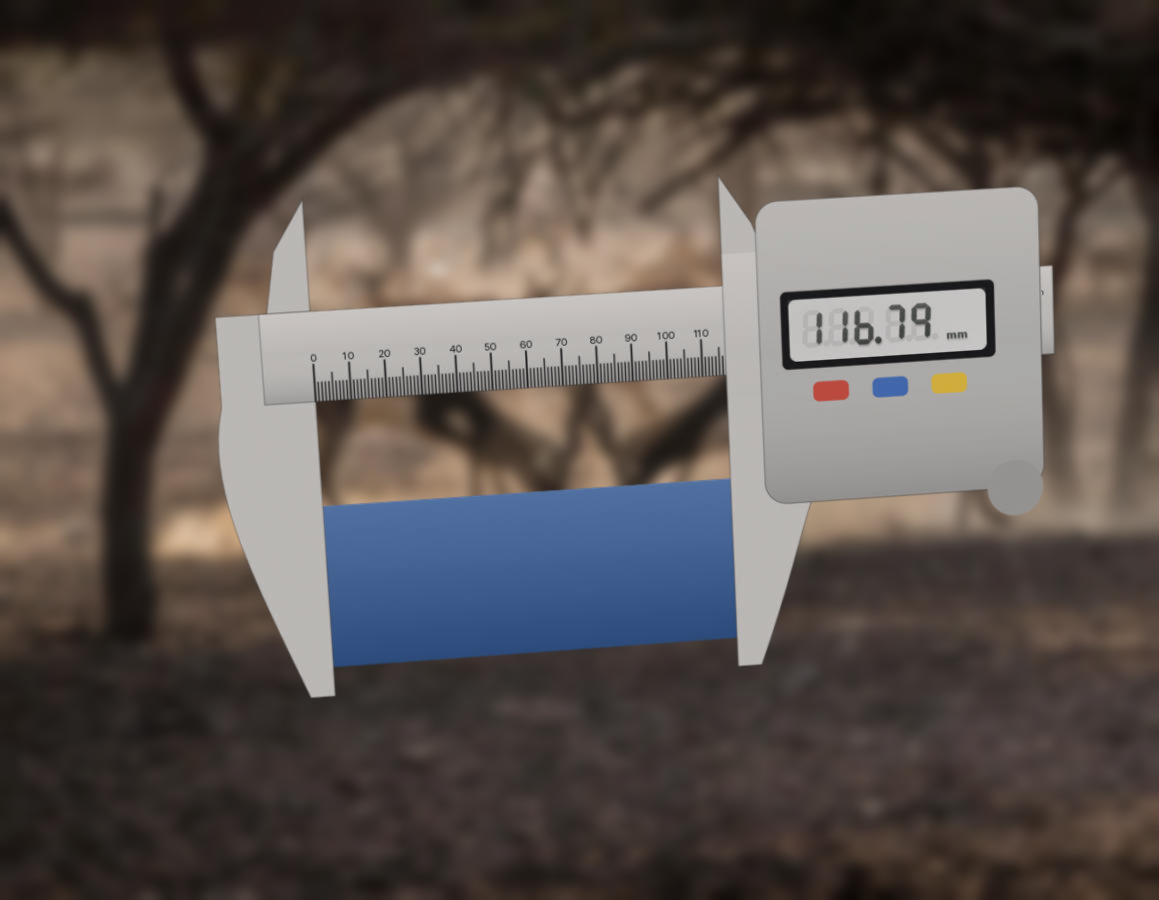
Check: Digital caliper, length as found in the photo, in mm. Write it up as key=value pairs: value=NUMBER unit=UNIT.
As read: value=116.79 unit=mm
